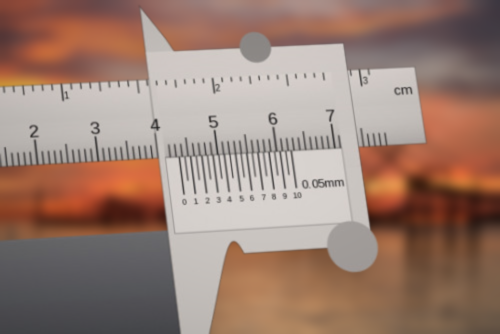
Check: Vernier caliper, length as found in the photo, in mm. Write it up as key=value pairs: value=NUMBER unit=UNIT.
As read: value=43.5 unit=mm
